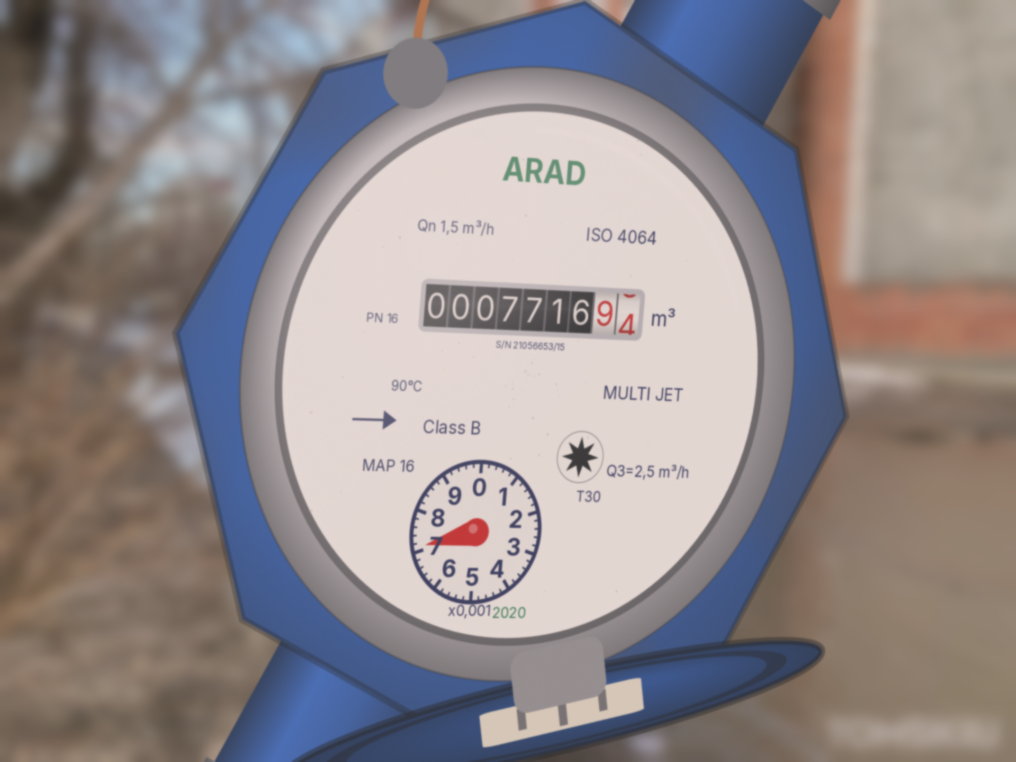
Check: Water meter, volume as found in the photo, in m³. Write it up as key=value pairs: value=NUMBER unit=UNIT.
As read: value=7716.937 unit=m³
